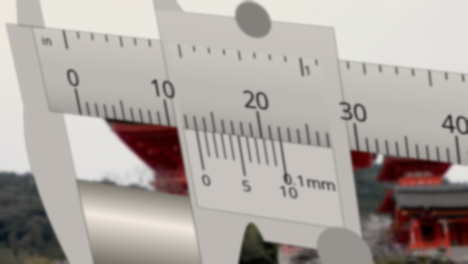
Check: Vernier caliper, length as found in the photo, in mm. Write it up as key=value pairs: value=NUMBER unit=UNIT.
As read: value=13.0 unit=mm
